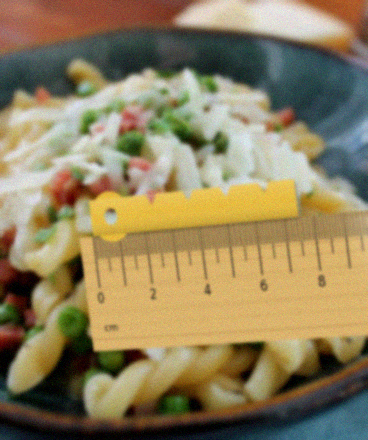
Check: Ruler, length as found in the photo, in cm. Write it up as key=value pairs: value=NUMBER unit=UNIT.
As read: value=7.5 unit=cm
